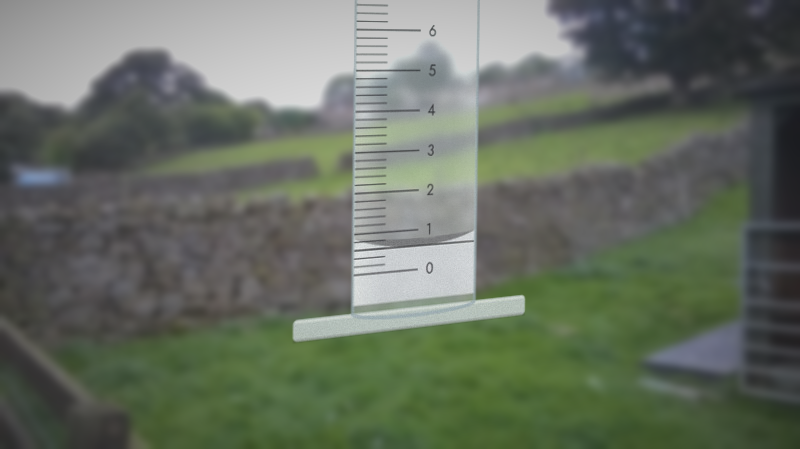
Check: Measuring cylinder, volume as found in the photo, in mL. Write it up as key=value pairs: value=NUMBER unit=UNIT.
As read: value=0.6 unit=mL
